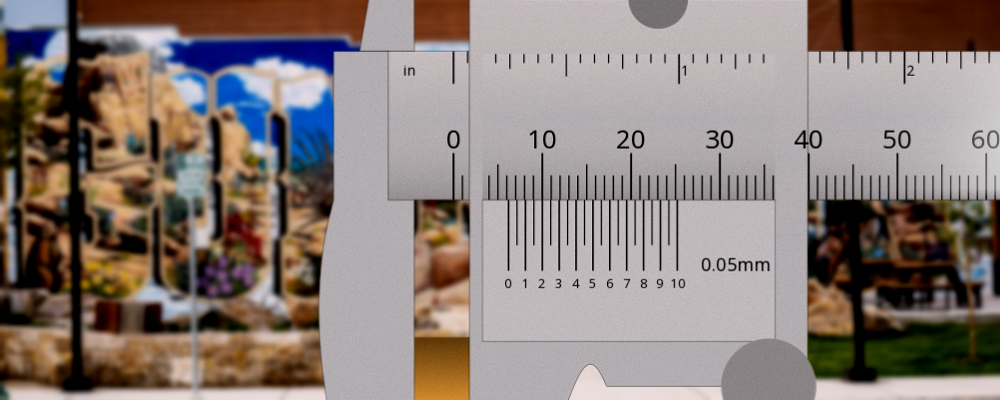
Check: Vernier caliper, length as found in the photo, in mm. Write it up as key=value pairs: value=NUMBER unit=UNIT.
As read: value=6.2 unit=mm
